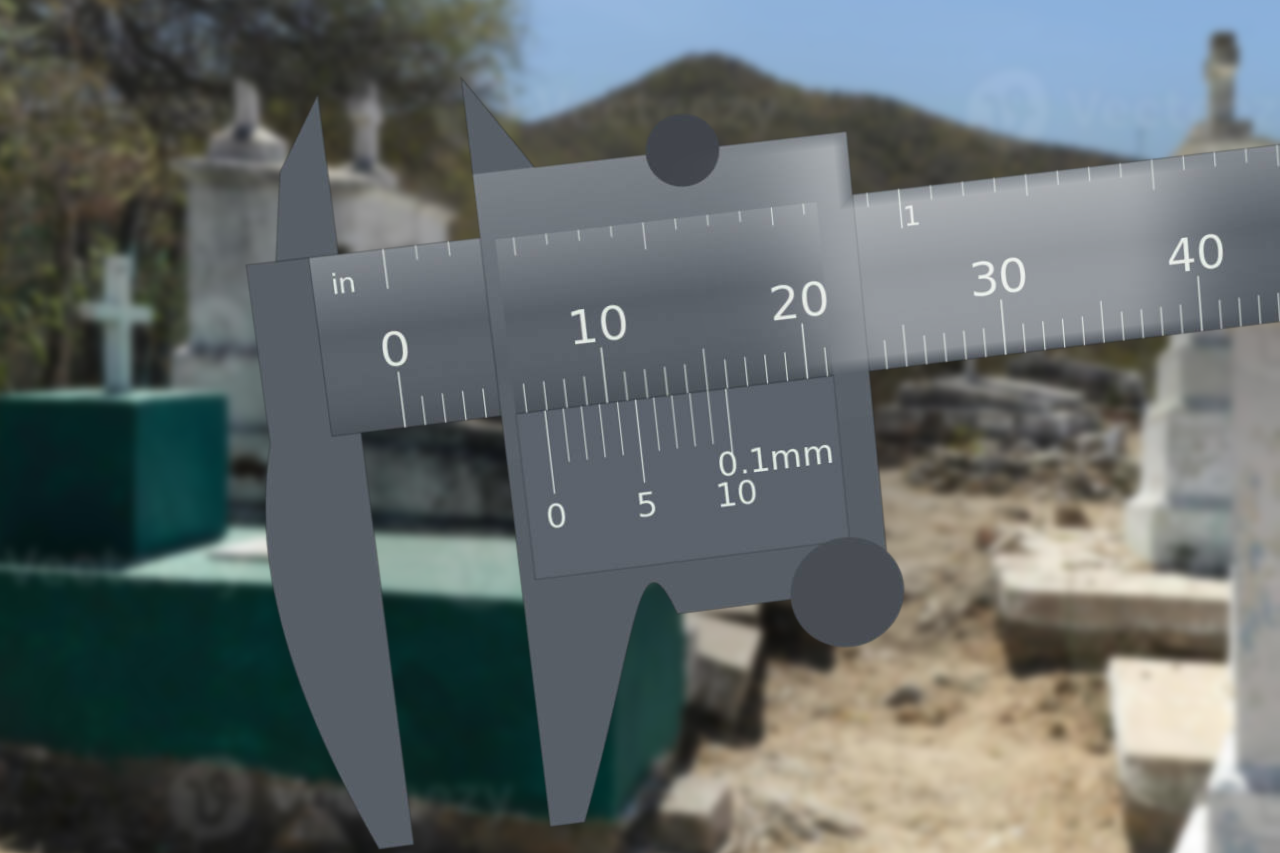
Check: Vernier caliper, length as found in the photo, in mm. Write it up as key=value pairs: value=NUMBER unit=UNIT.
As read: value=6.9 unit=mm
